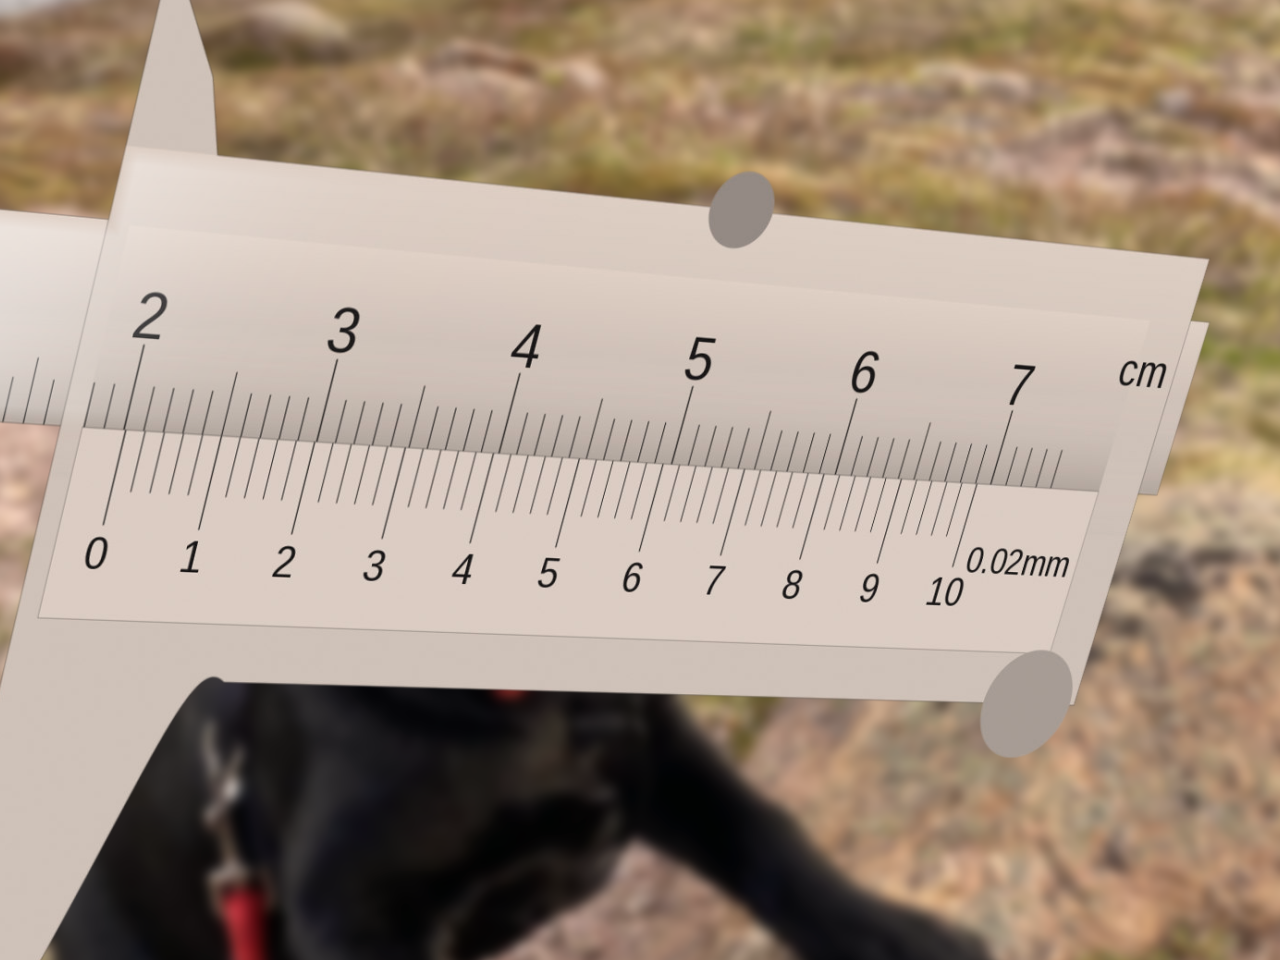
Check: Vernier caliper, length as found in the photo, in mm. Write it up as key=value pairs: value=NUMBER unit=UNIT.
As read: value=20.1 unit=mm
